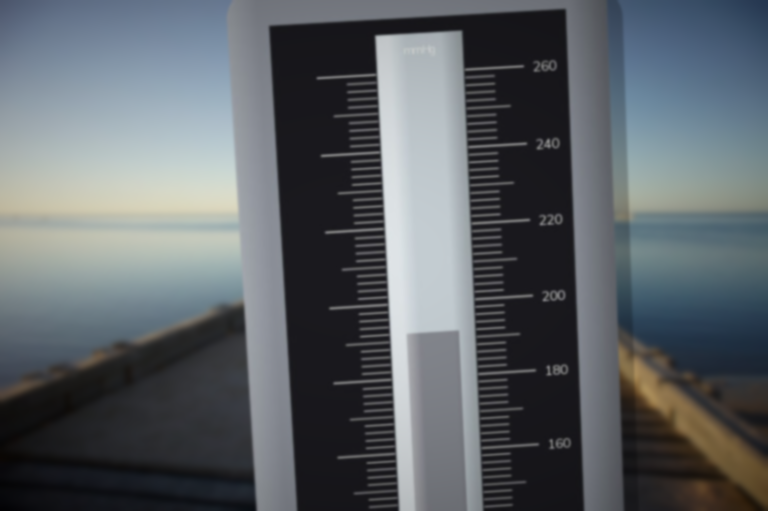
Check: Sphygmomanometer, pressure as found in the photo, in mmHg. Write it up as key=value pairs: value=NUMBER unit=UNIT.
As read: value=192 unit=mmHg
